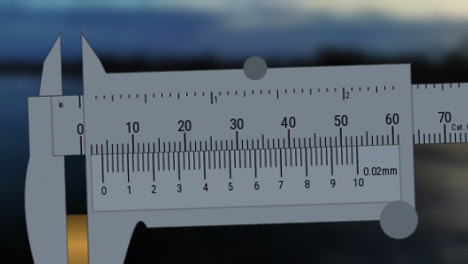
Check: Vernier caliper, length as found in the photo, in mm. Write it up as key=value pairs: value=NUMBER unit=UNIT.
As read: value=4.0 unit=mm
